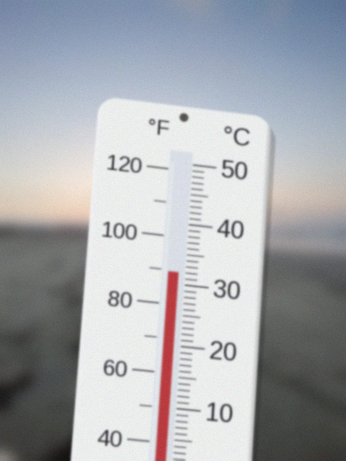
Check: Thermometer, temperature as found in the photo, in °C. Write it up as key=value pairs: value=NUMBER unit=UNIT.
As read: value=32 unit=°C
